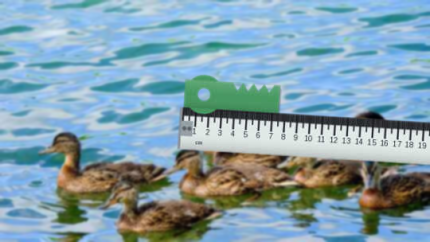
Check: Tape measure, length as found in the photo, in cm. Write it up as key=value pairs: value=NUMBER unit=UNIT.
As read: value=7.5 unit=cm
